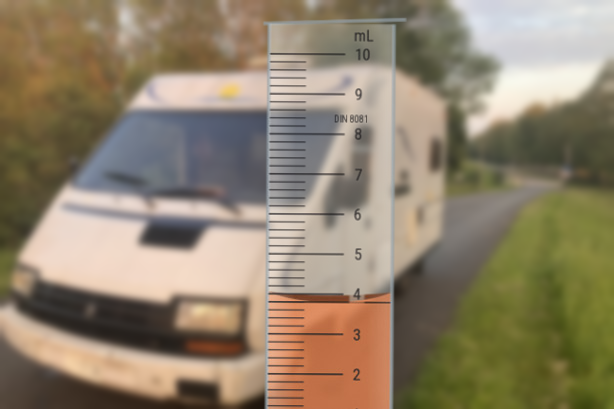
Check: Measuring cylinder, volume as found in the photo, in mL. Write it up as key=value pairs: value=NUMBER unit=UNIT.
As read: value=3.8 unit=mL
